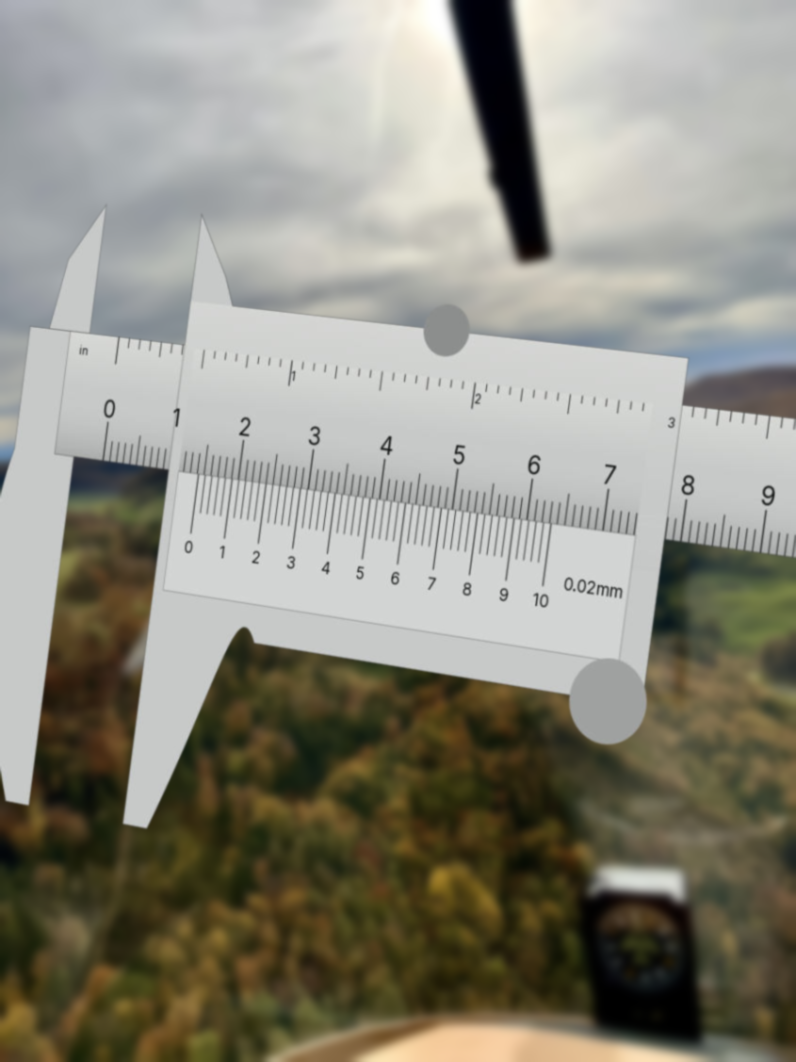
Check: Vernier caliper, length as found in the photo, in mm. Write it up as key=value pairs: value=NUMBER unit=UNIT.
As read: value=14.2 unit=mm
